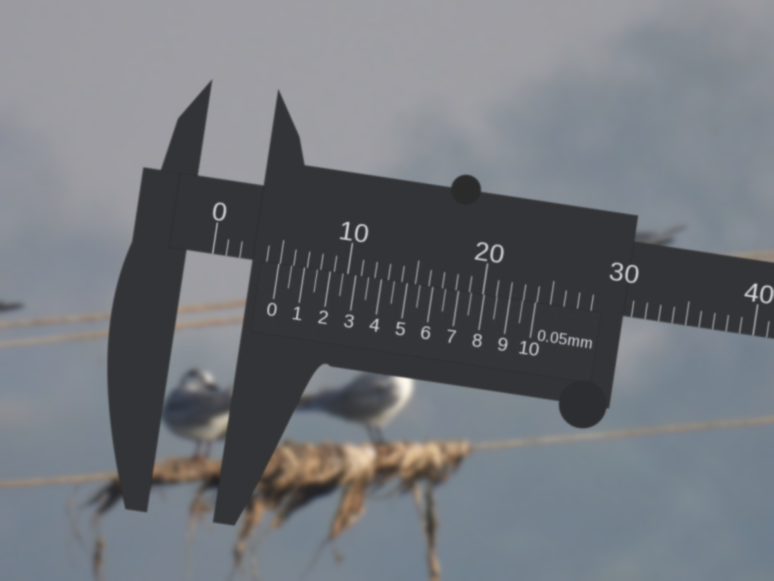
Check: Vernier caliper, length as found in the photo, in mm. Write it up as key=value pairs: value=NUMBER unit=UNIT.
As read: value=4.9 unit=mm
